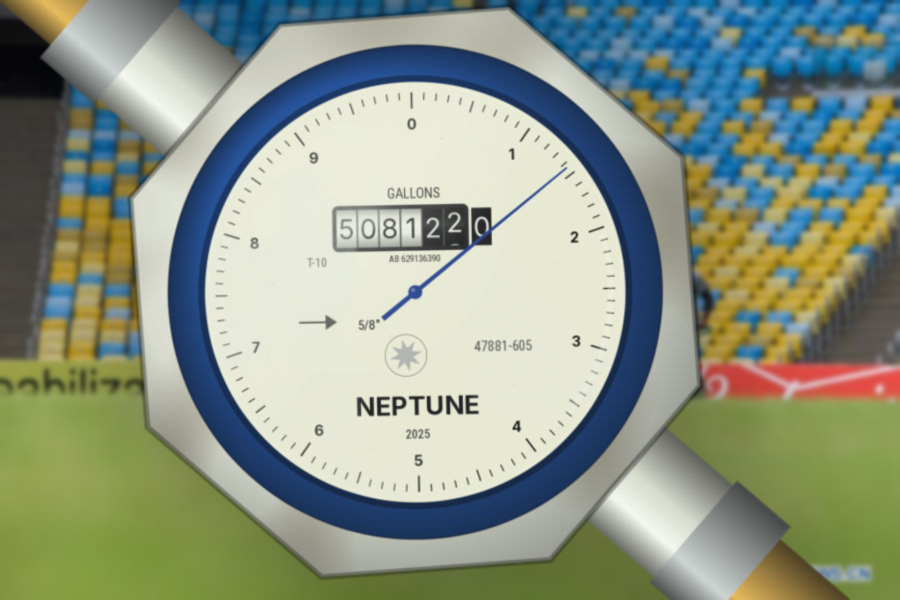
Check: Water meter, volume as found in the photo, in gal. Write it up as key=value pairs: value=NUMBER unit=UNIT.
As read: value=5081221.4 unit=gal
